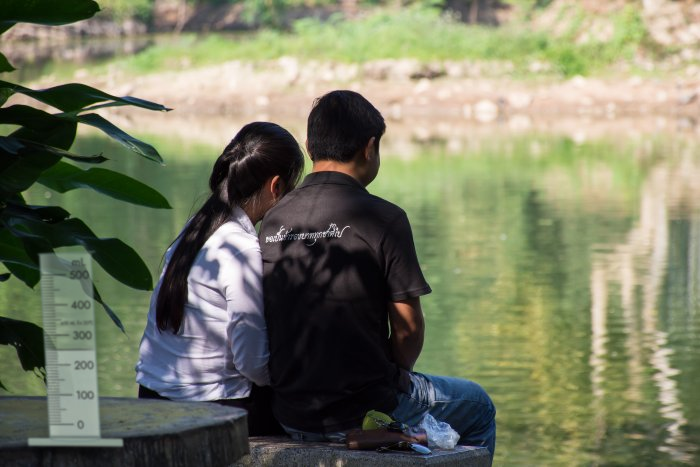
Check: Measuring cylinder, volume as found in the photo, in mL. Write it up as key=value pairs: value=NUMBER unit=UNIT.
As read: value=250 unit=mL
